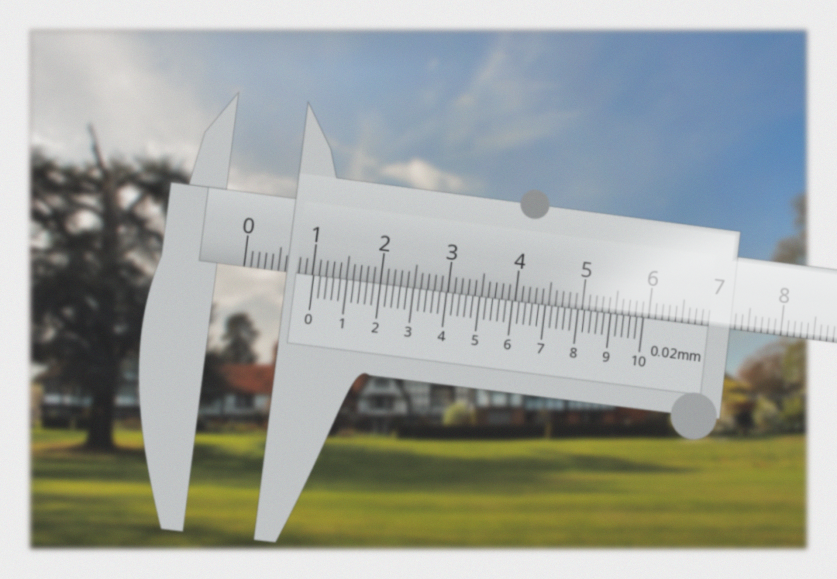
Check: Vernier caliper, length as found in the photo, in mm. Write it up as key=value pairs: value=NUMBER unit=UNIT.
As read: value=10.2 unit=mm
